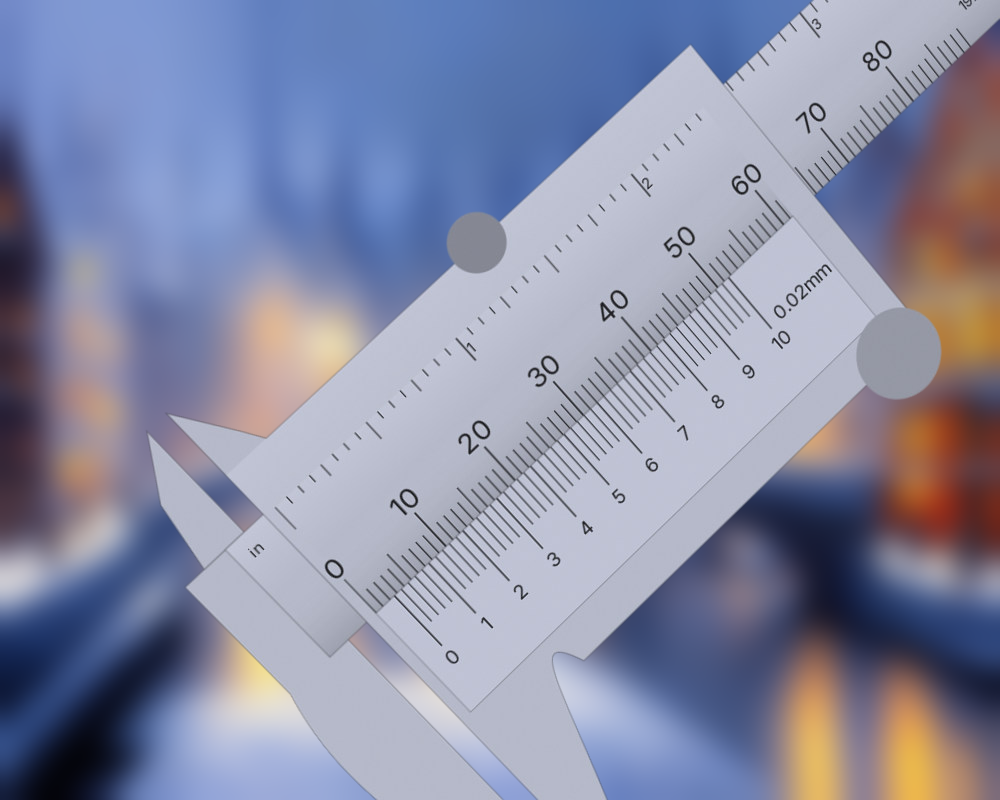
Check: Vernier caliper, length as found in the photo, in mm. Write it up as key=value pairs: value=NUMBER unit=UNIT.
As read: value=2.6 unit=mm
